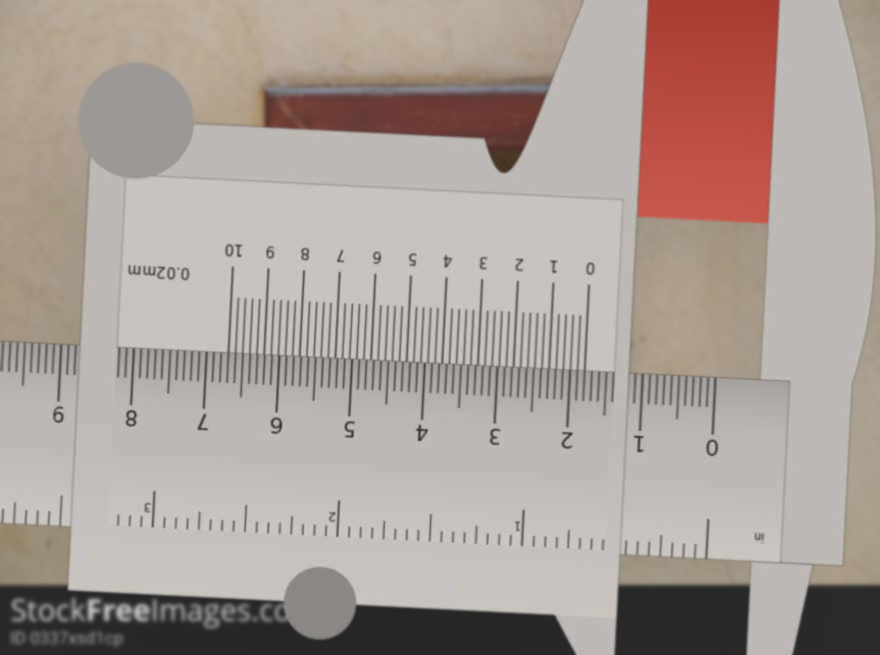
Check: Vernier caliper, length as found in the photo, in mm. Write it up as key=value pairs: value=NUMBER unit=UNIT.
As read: value=18.0 unit=mm
